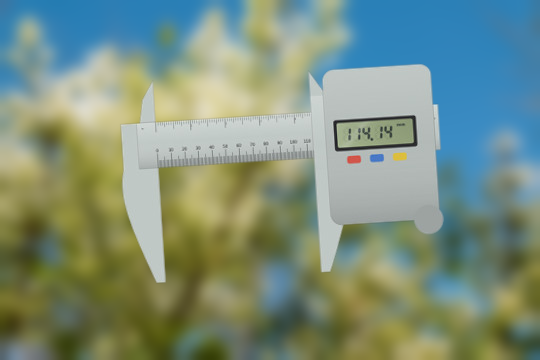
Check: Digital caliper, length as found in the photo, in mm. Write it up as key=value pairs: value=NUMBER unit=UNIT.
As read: value=114.14 unit=mm
